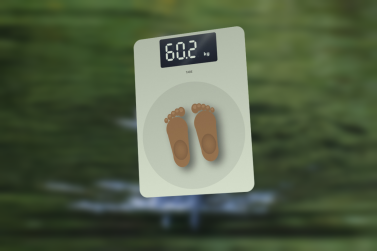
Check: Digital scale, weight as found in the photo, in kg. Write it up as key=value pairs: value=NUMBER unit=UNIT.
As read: value=60.2 unit=kg
